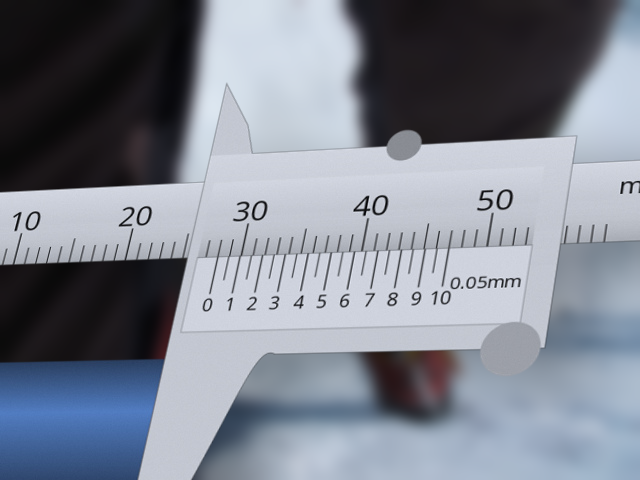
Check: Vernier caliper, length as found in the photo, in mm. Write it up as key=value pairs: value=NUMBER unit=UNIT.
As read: value=28.0 unit=mm
